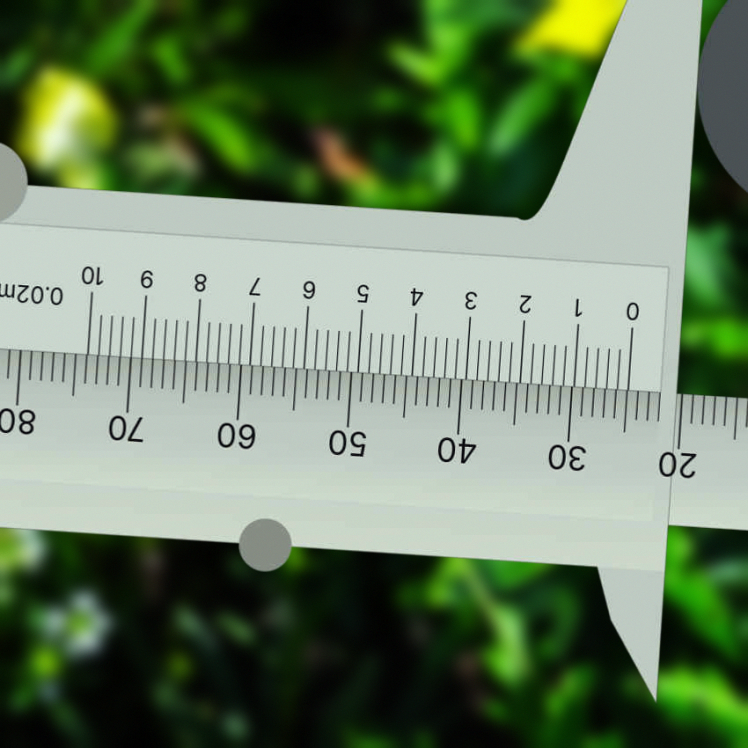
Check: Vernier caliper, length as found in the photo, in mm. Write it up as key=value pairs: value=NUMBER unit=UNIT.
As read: value=24.9 unit=mm
